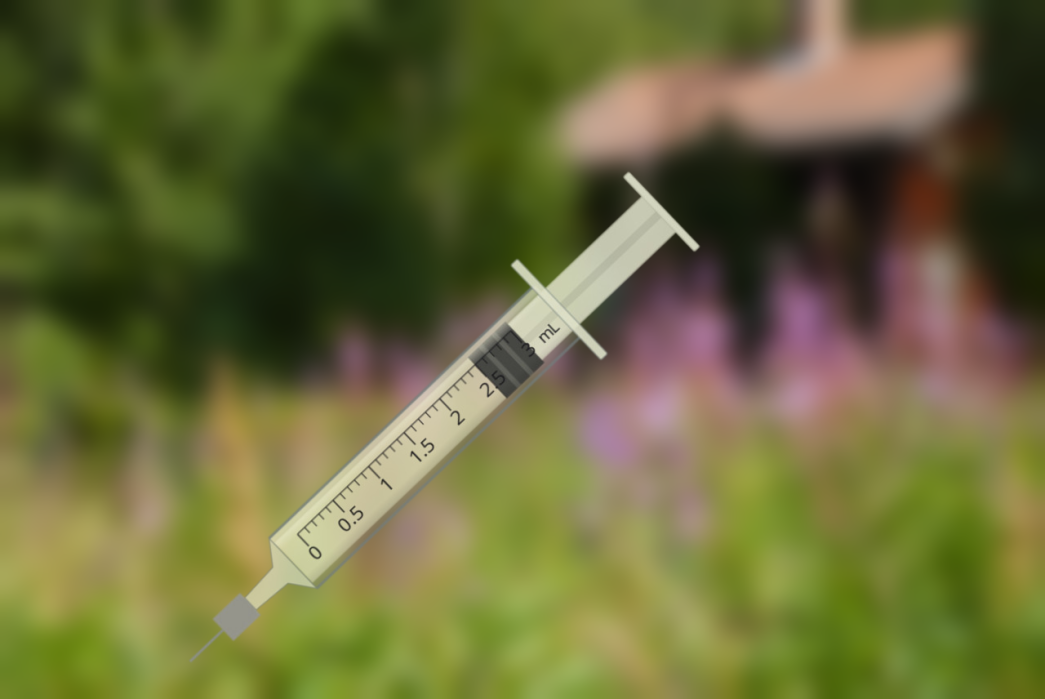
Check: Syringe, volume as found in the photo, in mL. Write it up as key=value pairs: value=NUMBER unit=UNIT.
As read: value=2.5 unit=mL
